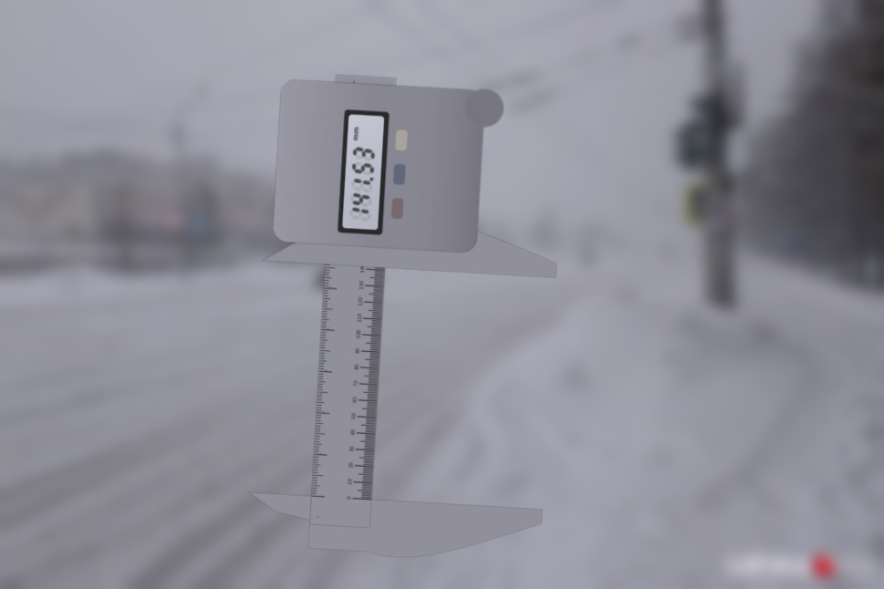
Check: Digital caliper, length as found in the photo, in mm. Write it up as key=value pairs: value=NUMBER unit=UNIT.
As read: value=141.53 unit=mm
